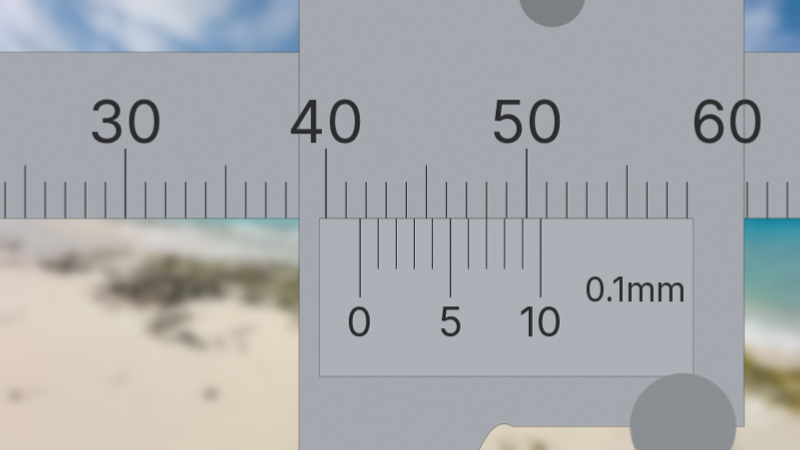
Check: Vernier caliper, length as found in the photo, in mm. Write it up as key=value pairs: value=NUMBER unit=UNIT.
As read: value=41.7 unit=mm
